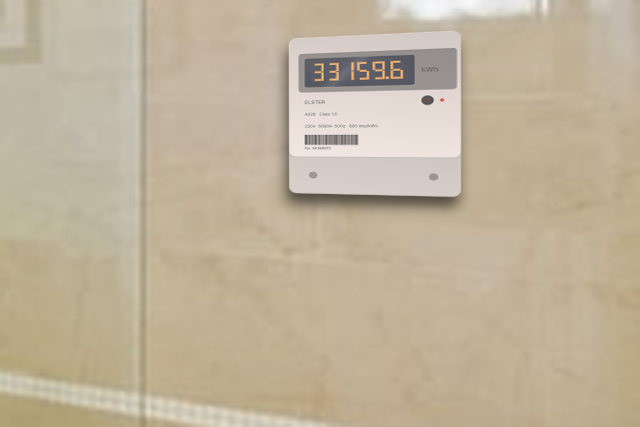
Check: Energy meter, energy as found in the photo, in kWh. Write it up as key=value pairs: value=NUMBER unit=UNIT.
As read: value=33159.6 unit=kWh
